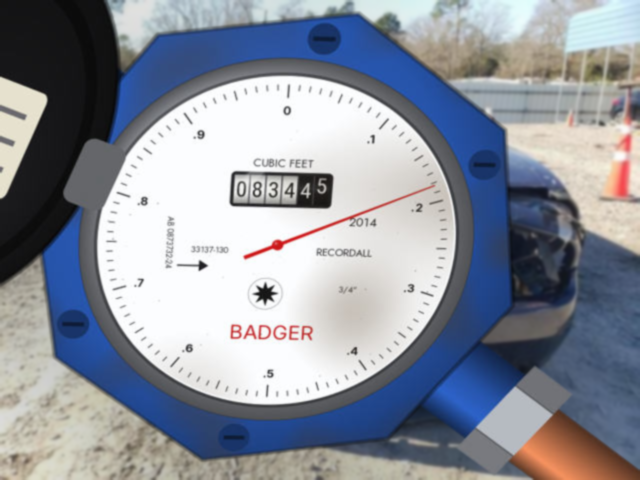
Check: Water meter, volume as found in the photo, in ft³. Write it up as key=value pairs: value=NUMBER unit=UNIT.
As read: value=83445.18 unit=ft³
